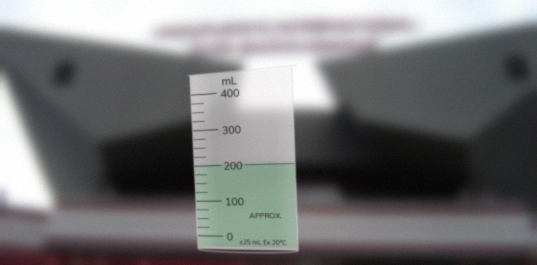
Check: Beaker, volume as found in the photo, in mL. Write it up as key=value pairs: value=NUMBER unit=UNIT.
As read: value=200 unit=mL
